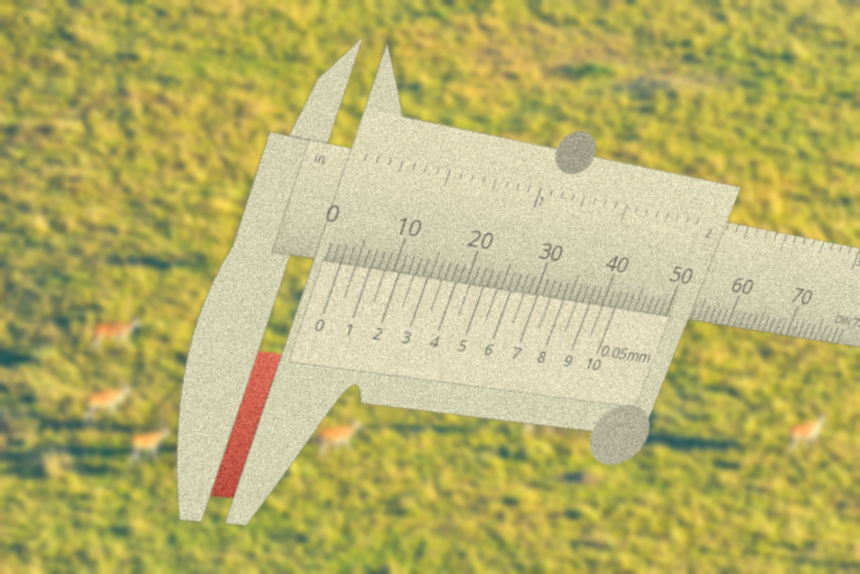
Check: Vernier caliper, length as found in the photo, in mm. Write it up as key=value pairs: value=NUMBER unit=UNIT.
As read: value=3.0 unit=mm
